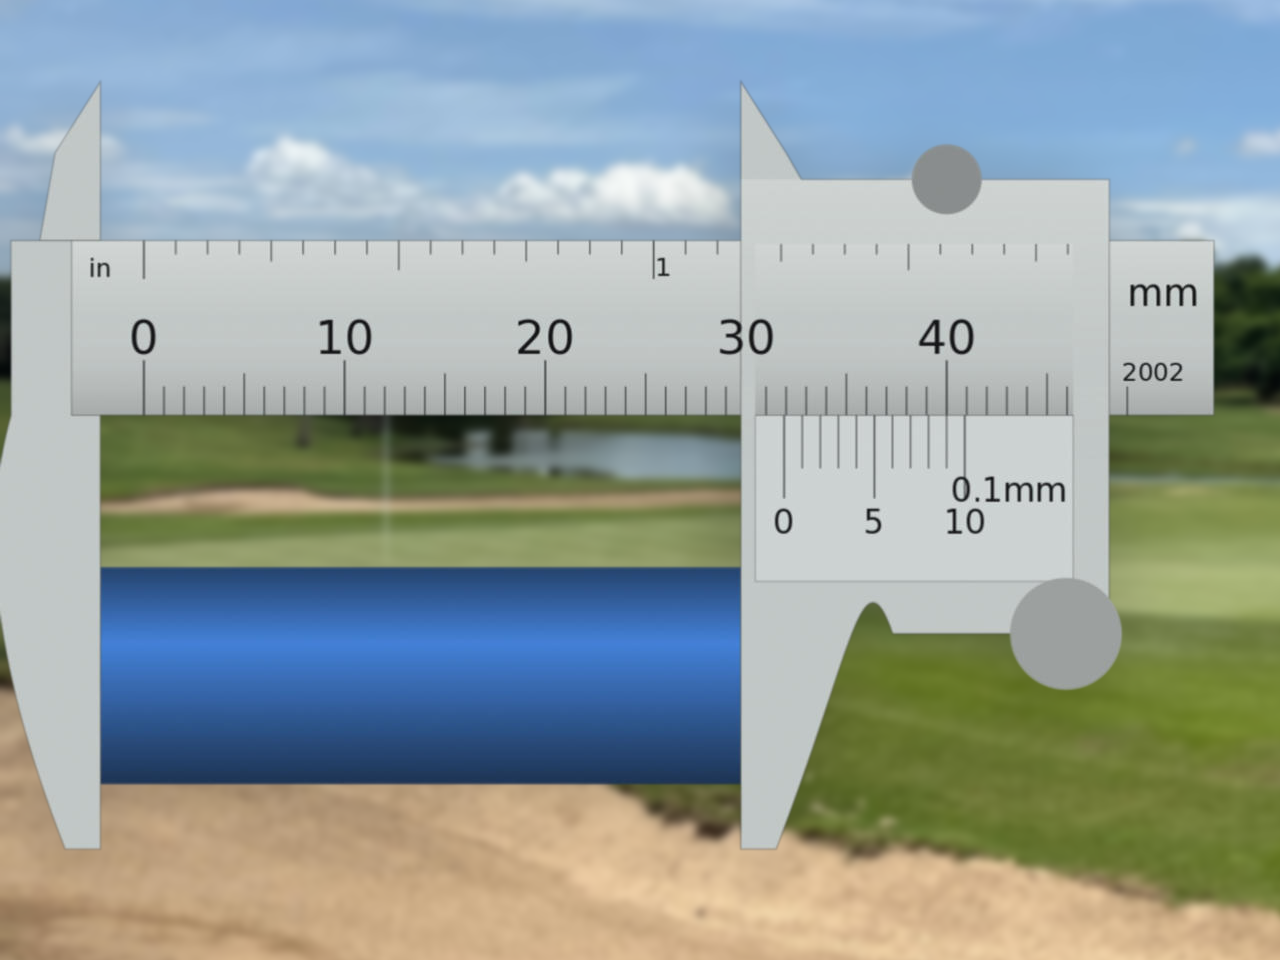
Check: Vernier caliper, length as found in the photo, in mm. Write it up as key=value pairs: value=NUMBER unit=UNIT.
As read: value=31.9 unit=mm
